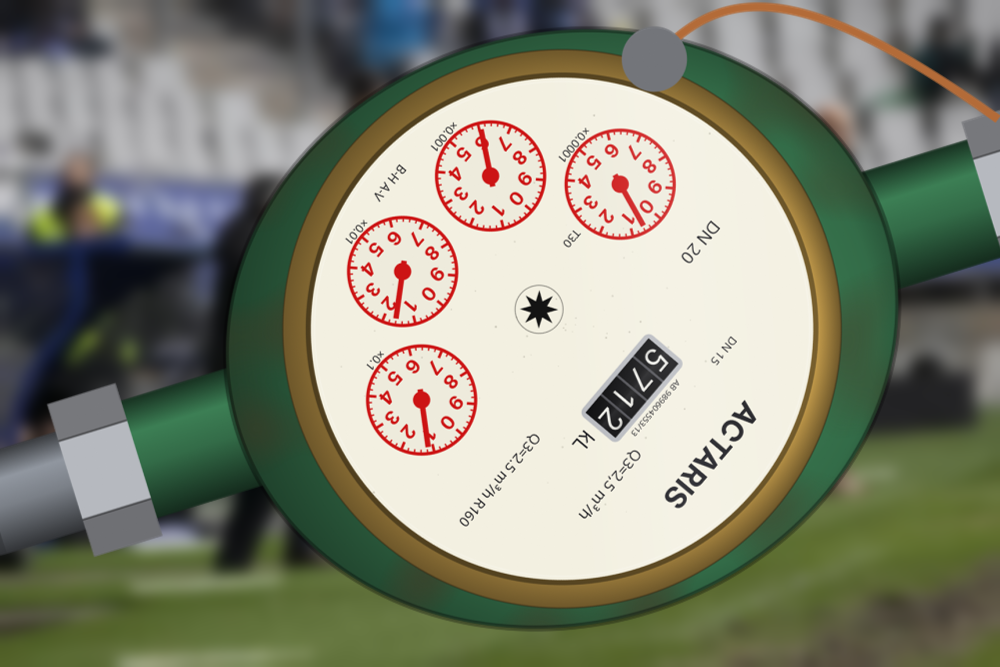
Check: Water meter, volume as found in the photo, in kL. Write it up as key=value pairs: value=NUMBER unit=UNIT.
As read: value=5712.1160 unit=kL
